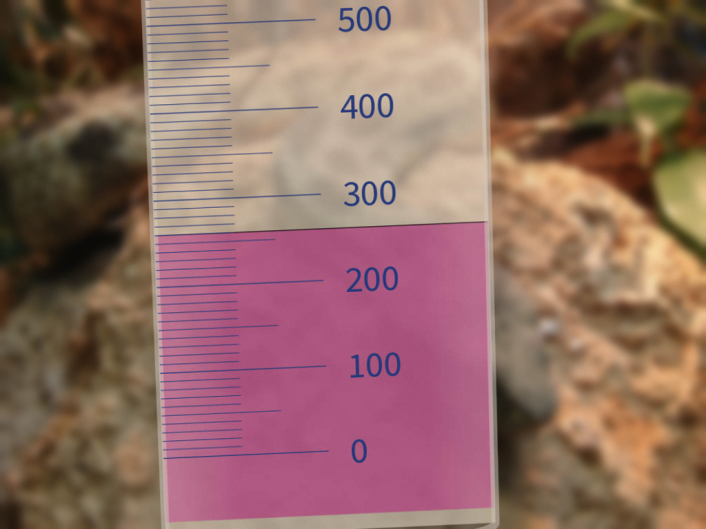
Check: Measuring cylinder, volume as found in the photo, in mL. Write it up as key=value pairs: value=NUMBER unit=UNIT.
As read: value=260 unit=mL
